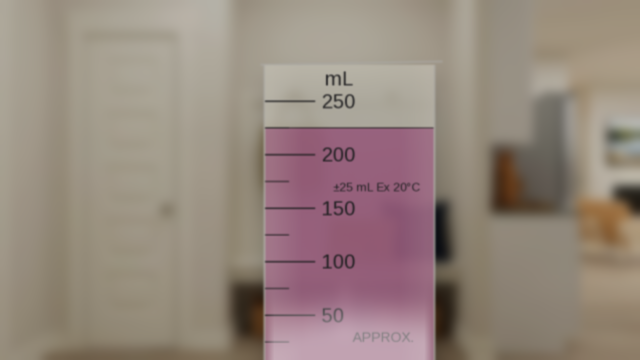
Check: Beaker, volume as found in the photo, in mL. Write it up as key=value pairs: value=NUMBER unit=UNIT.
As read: value=225 unit=mL
